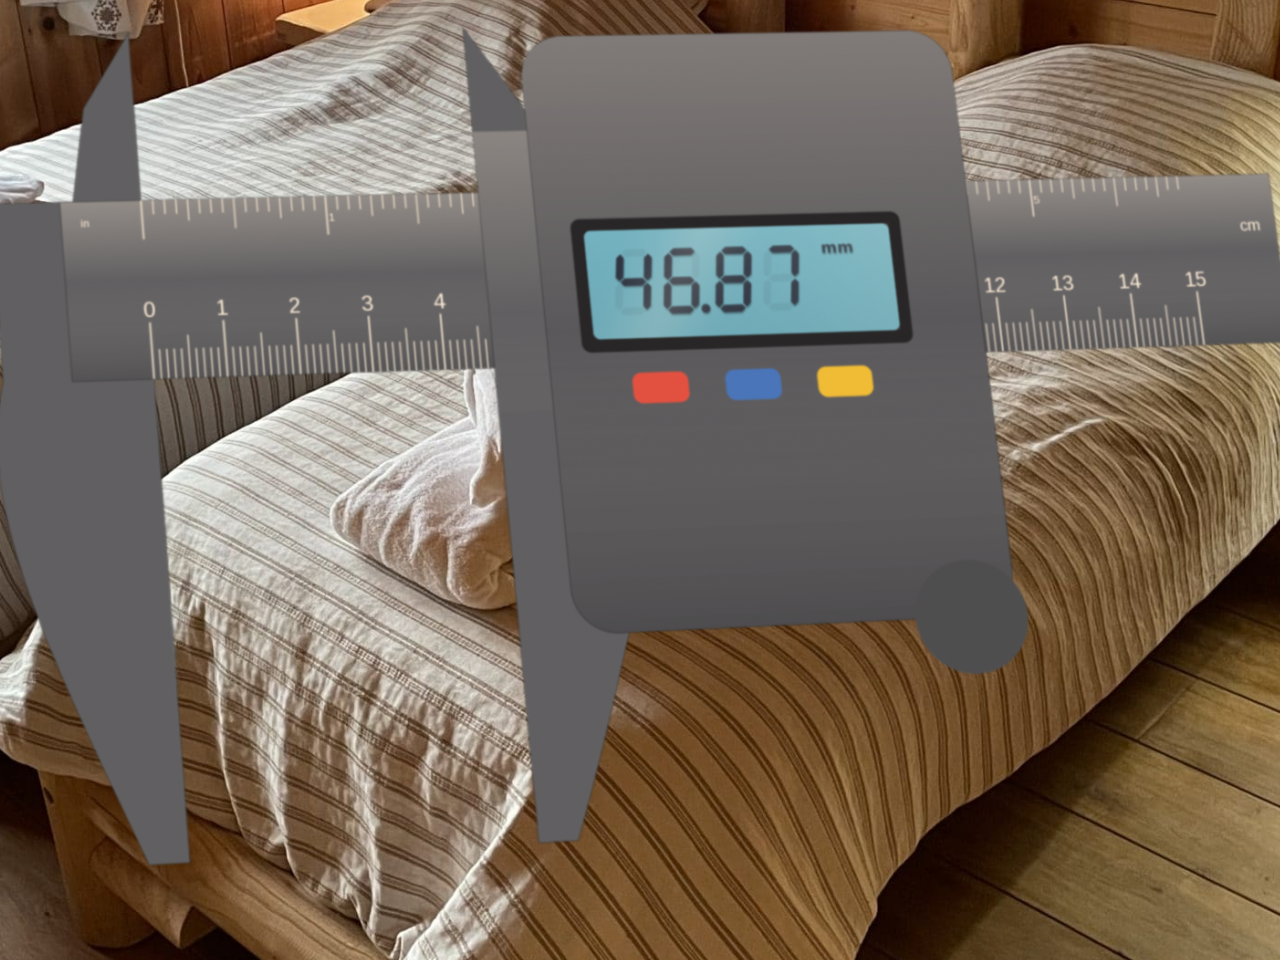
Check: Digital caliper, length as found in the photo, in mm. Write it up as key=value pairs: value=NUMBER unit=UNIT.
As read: value=46.87 unit=mm
